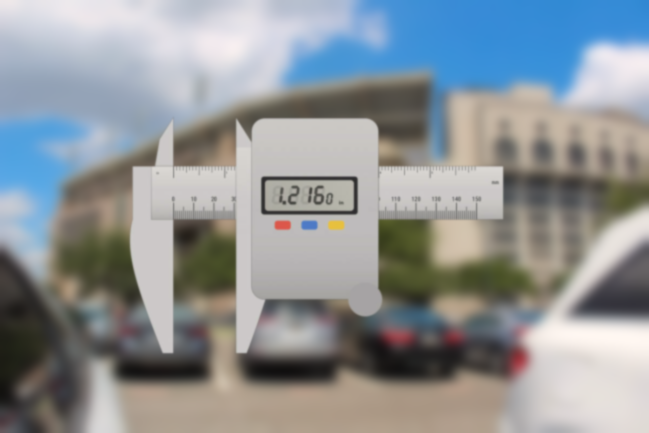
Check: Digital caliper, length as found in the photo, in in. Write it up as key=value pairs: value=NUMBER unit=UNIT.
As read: value=1.2160 unit=in
